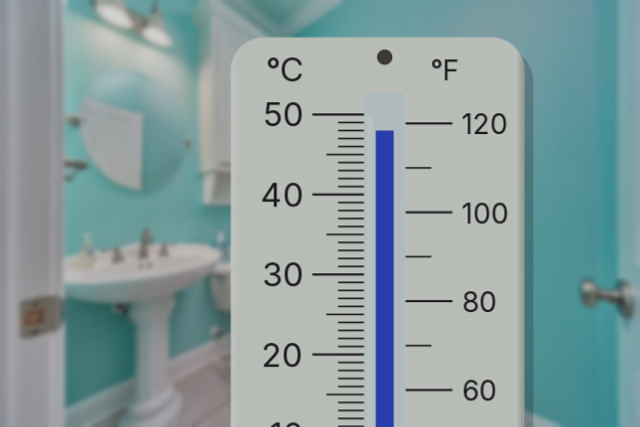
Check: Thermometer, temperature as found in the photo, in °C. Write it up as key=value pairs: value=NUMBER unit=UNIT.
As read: value=48 unit=°C
